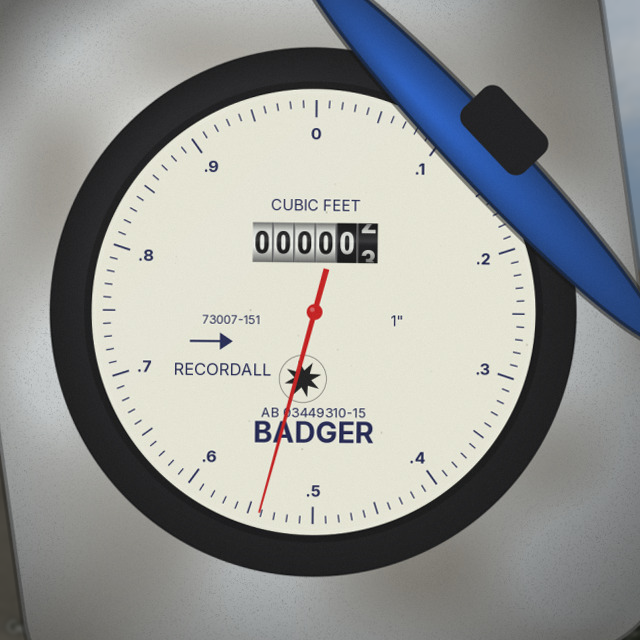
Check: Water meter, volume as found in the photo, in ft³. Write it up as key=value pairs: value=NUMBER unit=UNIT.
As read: value=2.54 unit=ft³
